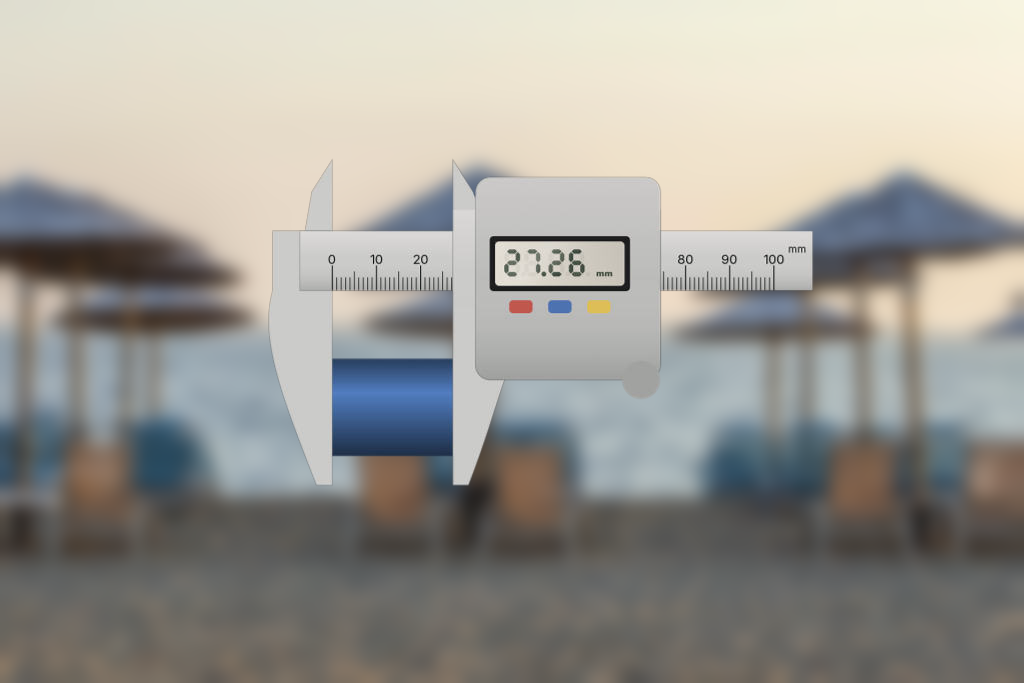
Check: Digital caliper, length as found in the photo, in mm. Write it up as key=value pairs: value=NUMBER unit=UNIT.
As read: value=27.26 unit=mm
